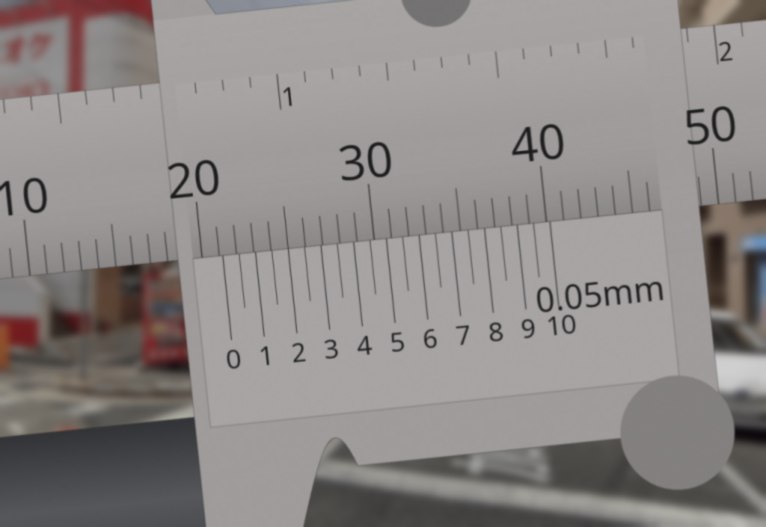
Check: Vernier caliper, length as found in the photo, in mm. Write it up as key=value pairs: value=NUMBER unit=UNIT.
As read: value=21.2 unit=mm
